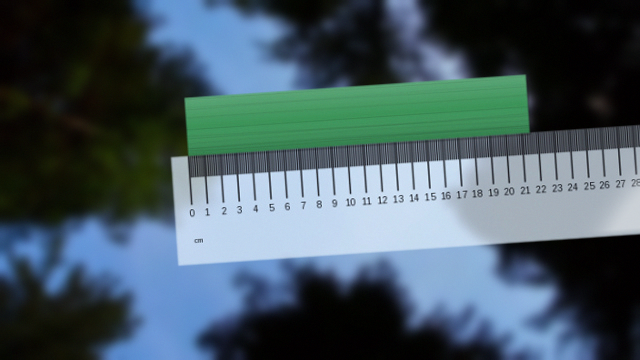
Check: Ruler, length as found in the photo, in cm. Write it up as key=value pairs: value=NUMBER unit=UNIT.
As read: value=21.5 unit=cm
